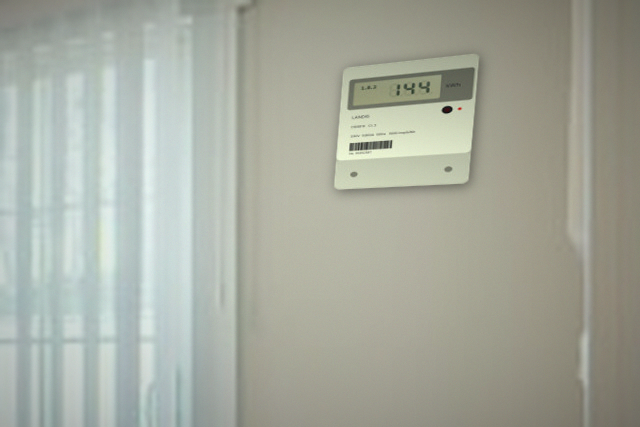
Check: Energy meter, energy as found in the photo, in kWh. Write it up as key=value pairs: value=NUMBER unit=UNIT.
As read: value=144 unit=kWh
